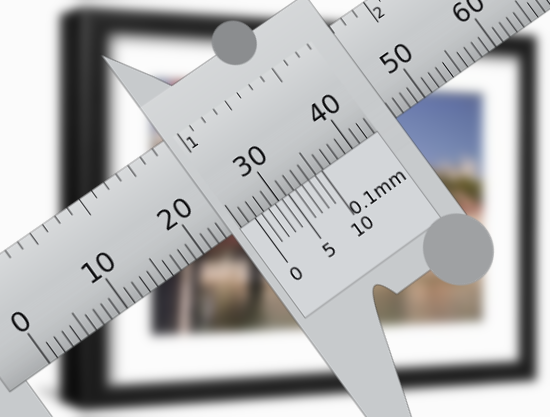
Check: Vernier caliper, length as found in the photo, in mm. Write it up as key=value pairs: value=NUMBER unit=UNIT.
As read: value=26.8 unit=mm
